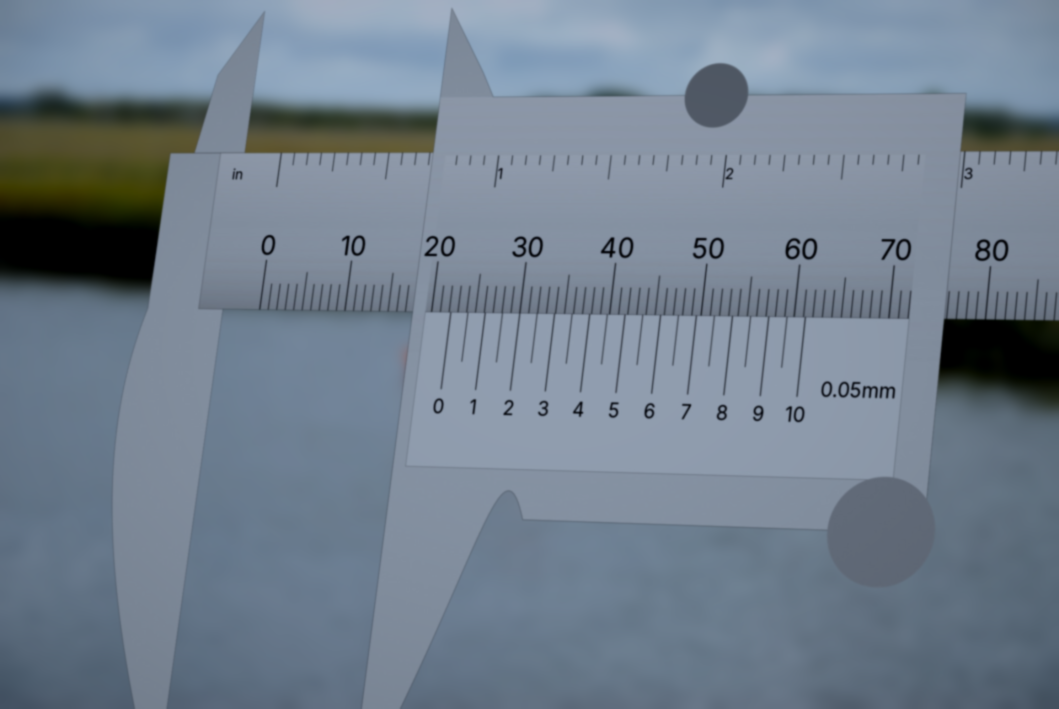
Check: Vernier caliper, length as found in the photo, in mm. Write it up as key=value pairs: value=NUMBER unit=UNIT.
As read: value=22.2 unit=mm
